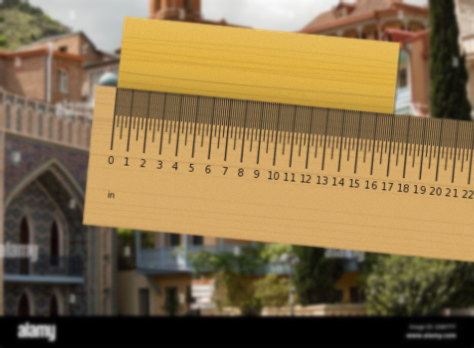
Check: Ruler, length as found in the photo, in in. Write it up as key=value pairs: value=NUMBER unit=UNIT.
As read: value=17 unit=in
